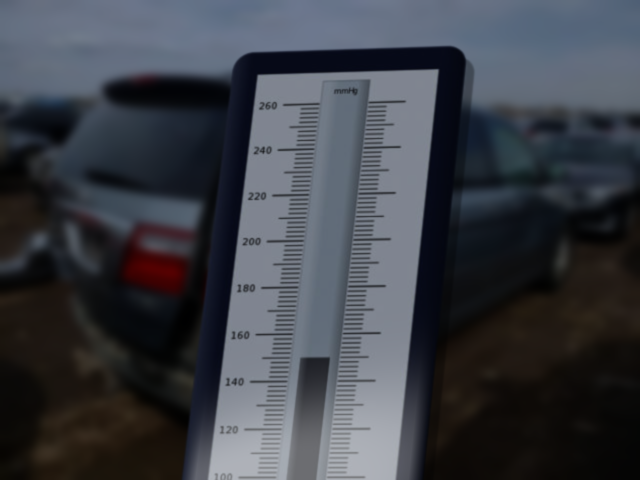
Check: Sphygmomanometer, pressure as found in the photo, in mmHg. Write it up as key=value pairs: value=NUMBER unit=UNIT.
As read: value=150 unit=mmHg
